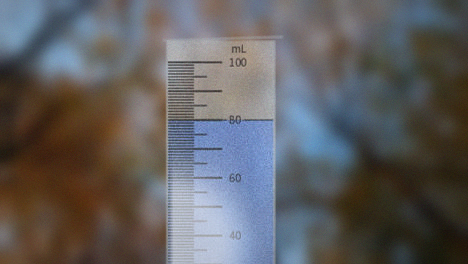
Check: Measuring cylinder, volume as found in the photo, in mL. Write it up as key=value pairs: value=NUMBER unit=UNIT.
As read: value=80 unit=mL
